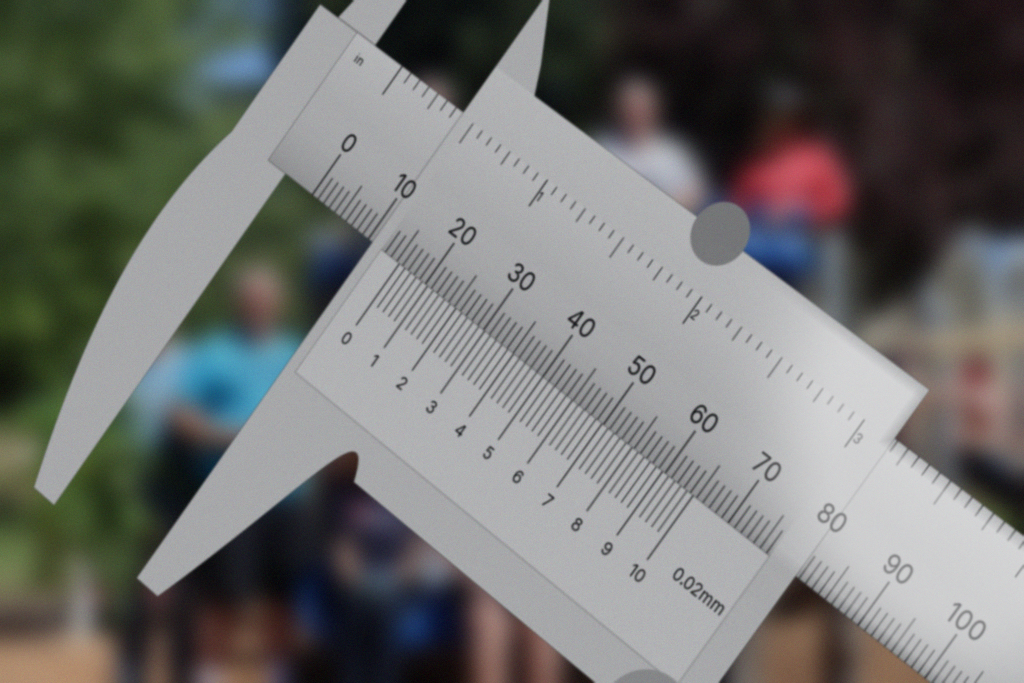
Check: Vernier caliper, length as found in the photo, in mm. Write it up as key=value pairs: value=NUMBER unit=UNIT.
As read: value=15.5 unit=mm
